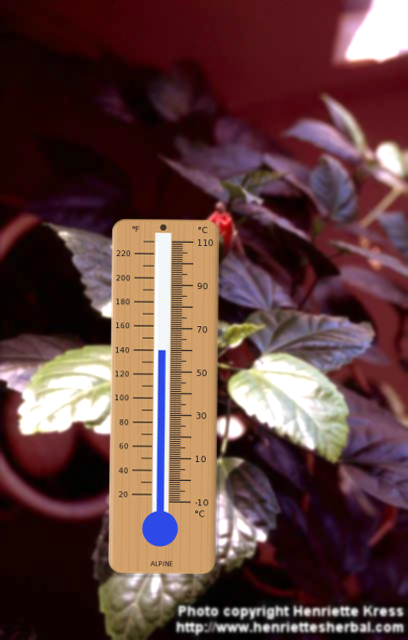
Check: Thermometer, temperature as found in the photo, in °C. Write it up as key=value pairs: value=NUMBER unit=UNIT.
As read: value=60 unit=°C
